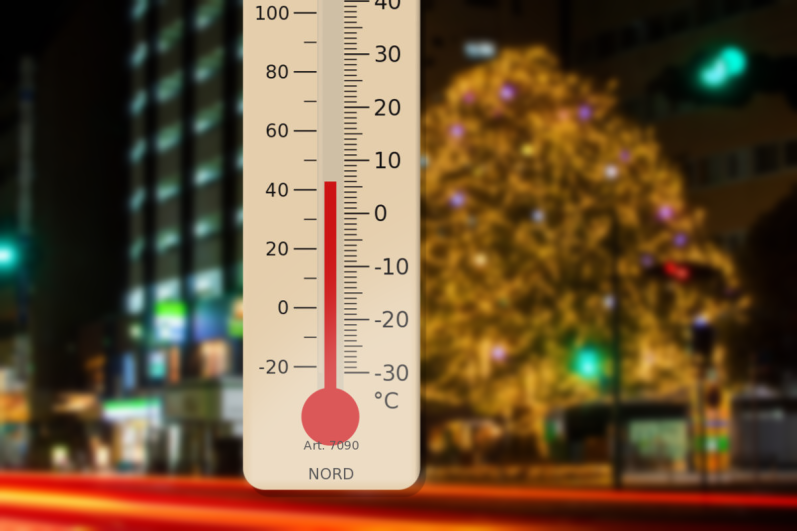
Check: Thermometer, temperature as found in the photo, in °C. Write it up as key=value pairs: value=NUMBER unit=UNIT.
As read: value=6 unit=°C
